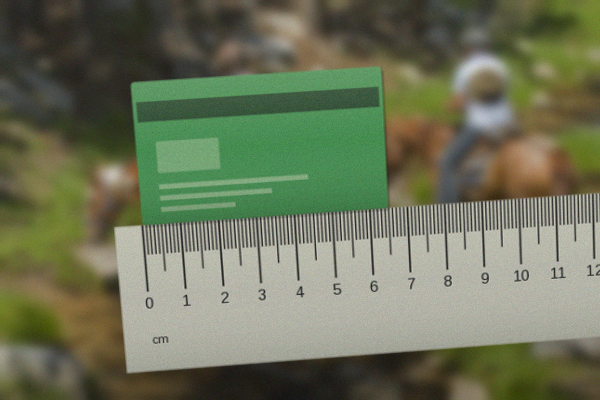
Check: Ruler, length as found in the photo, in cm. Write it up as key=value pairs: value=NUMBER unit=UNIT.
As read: value=6.5 unit=cm
